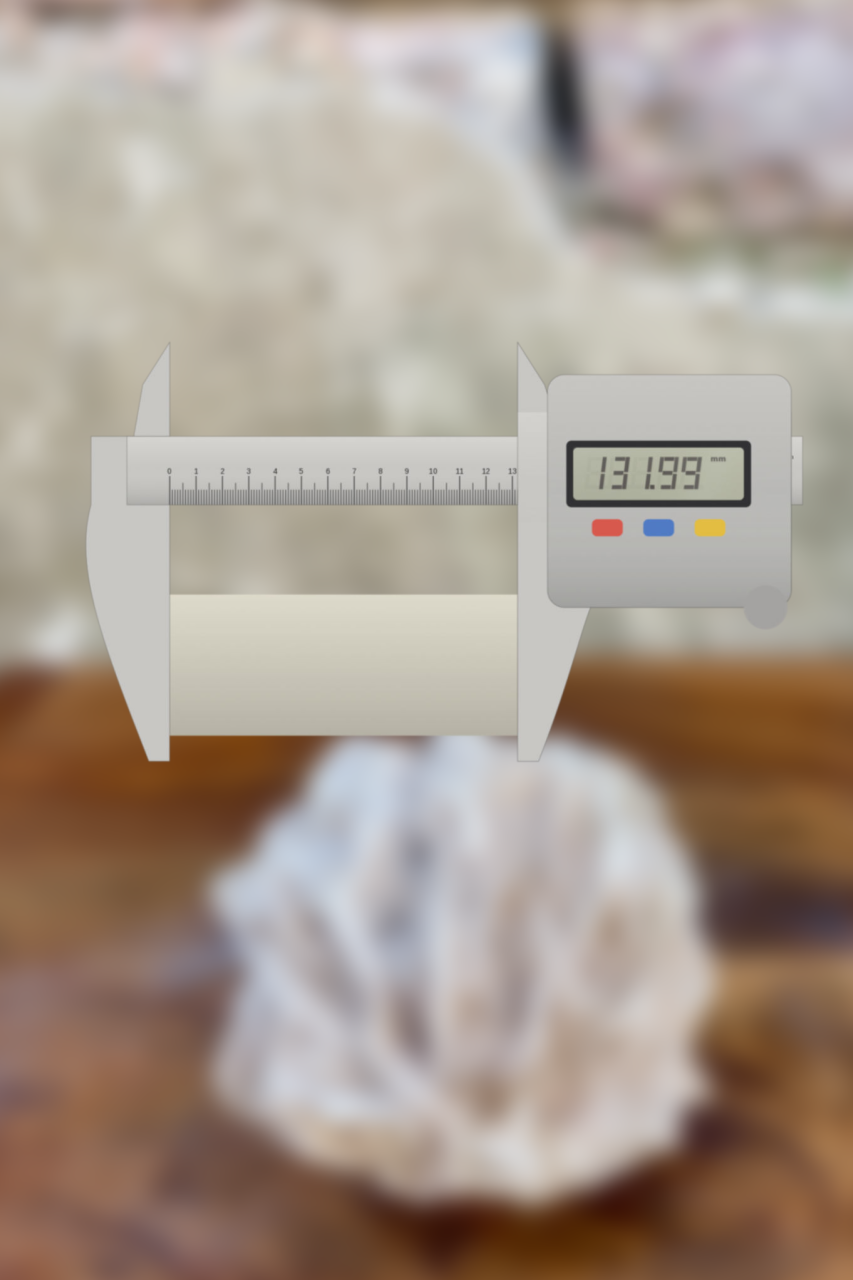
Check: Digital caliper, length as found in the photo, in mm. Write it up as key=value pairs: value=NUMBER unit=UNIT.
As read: value=131.99 unit=mm
